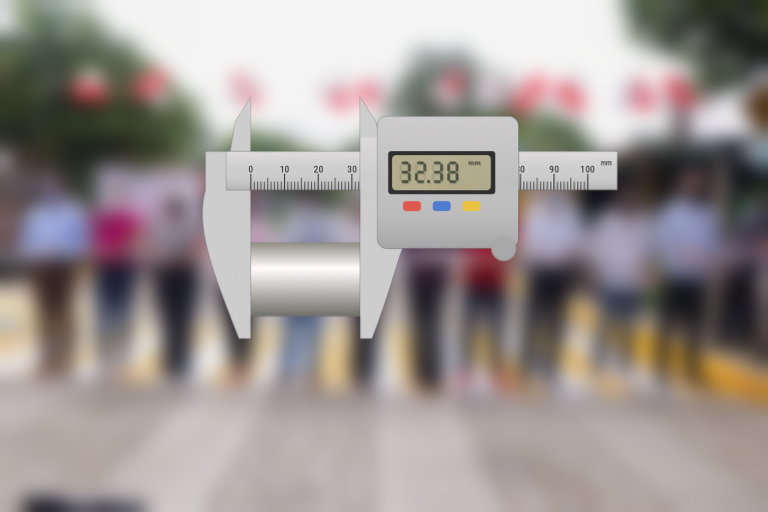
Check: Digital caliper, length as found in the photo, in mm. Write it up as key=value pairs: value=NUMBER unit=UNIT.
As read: value=32.38 unit=mm
